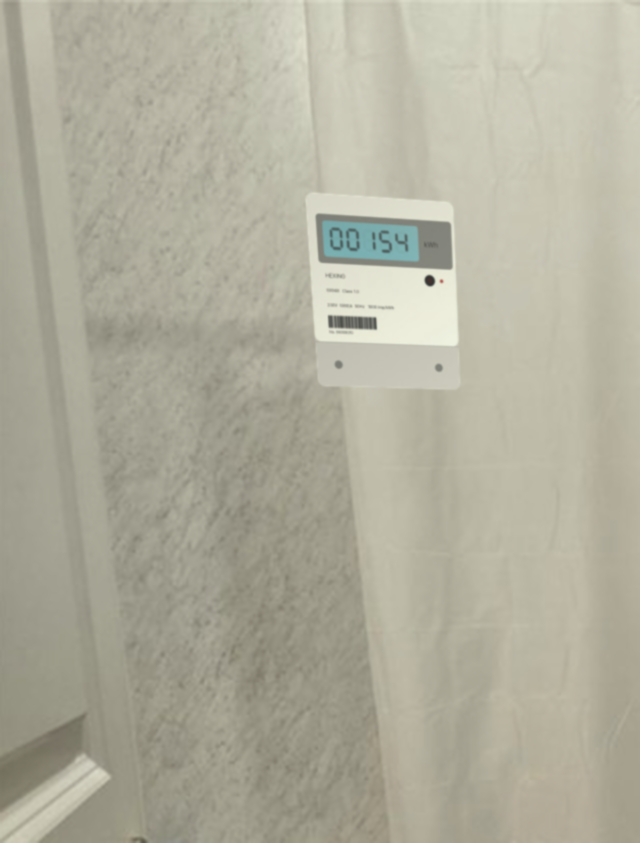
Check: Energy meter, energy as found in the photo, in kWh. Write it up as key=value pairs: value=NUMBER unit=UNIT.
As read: value=154 unit=kWh
